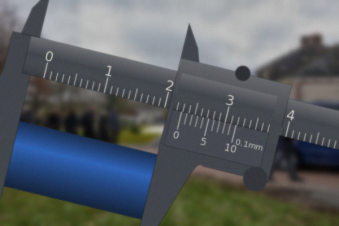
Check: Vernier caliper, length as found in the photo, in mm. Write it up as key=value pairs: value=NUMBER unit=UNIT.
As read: value=22.8 unit=mm
